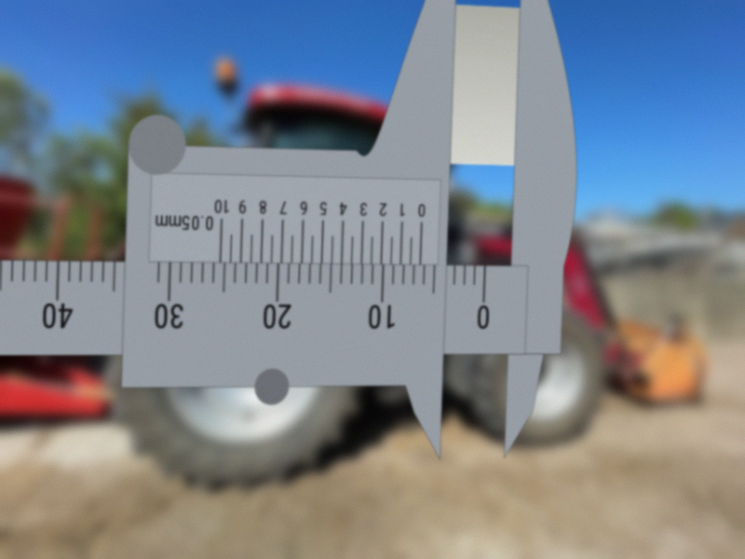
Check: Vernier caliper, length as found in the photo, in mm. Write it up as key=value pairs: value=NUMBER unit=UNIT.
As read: value=6.4 unit=mm
